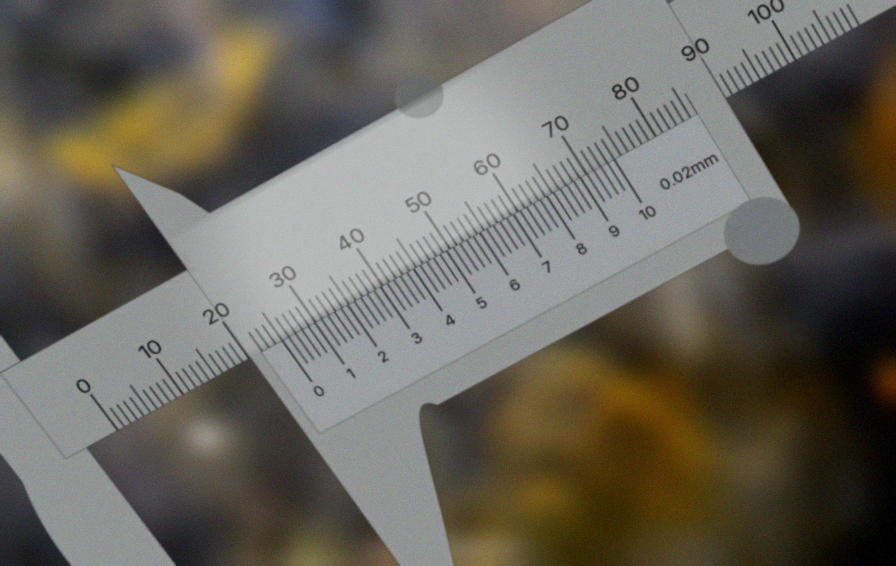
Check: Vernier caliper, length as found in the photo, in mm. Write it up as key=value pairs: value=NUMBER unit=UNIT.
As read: value=25.0 unit=mm
